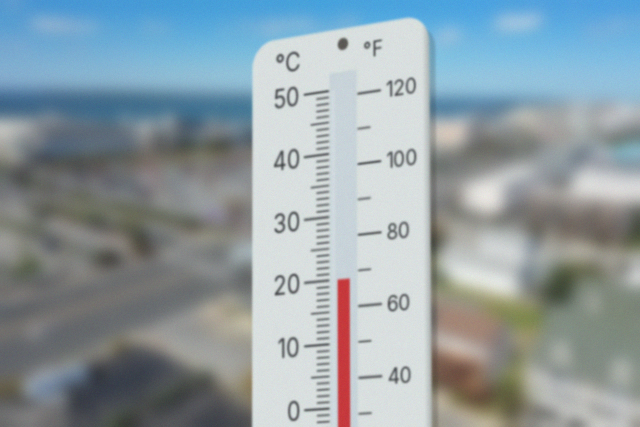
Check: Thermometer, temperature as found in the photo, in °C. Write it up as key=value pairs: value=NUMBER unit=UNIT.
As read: value=20 unit=°C
